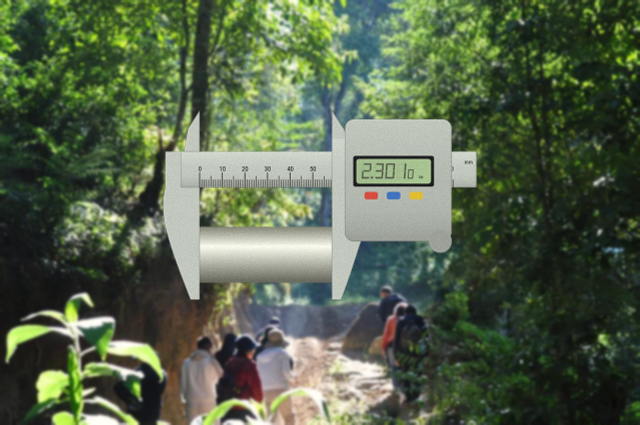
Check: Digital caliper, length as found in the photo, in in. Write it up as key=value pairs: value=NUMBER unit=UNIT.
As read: value=2.3010 unit=in
